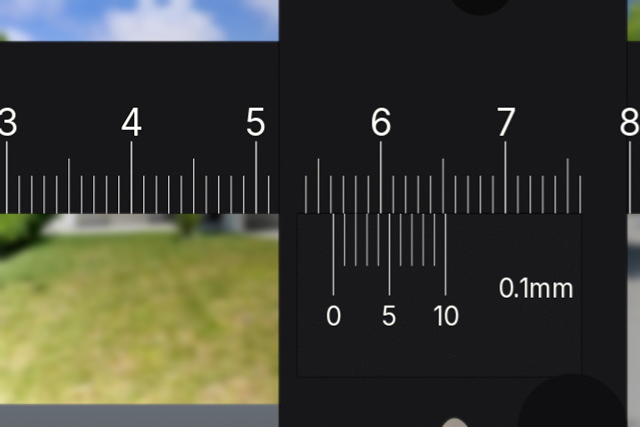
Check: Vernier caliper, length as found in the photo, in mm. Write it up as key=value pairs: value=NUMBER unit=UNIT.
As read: value=56.2 unit=mm
